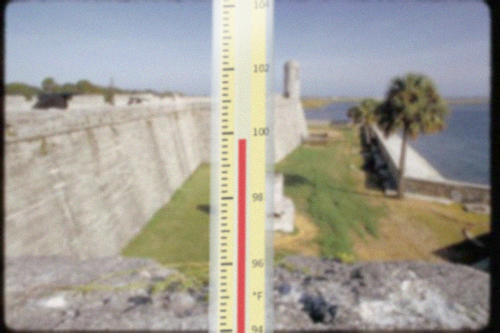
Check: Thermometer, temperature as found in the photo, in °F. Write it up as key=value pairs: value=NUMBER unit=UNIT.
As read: value=99.8 unit=°F
